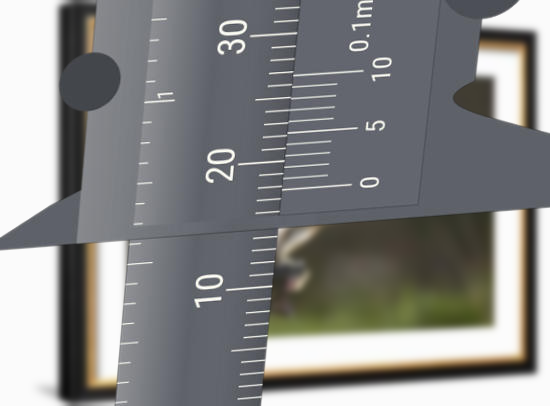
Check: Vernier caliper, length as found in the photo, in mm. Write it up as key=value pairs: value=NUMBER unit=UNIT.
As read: value=17.7 unit=mm
